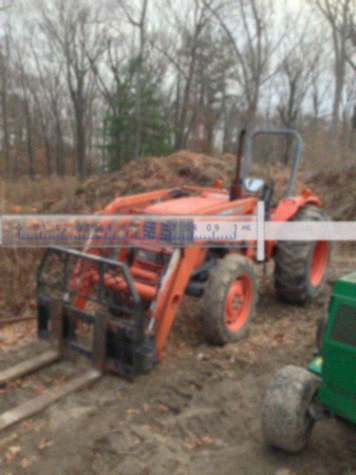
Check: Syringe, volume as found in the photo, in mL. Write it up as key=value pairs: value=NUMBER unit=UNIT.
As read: value=0.7 unit=mL
